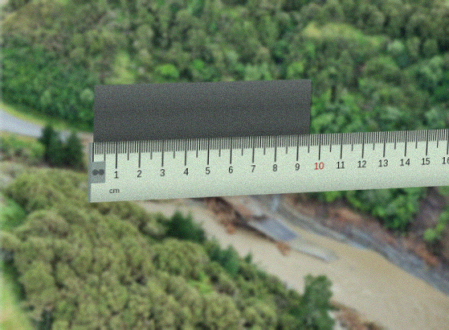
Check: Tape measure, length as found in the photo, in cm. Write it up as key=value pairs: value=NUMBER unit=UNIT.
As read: value=9.5 unit=cm
